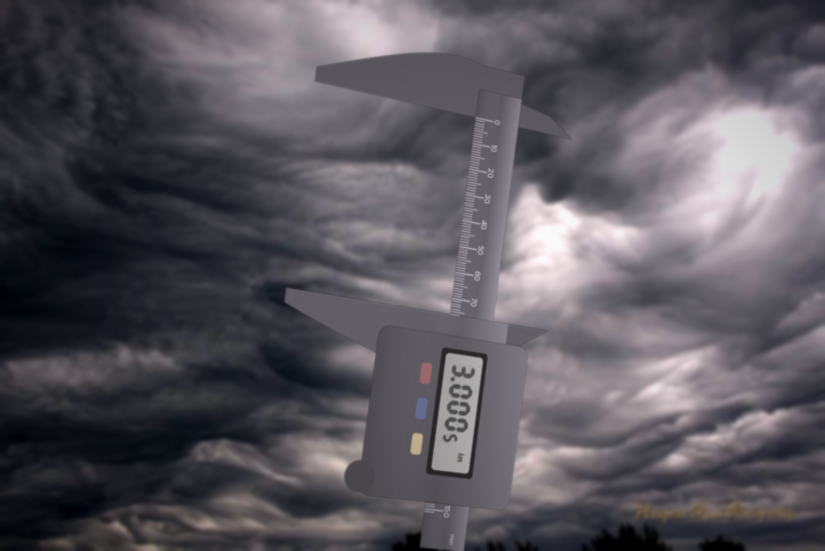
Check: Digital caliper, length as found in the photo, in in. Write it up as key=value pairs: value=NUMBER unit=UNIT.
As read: value=3.0005 unit=in
